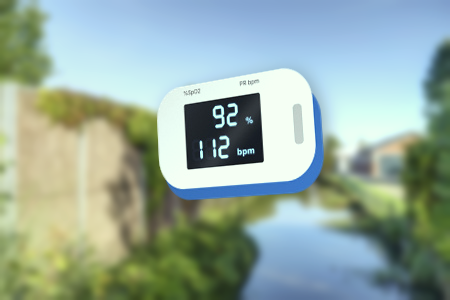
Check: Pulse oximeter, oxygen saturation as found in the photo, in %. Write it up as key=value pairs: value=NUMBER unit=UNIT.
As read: value=92 unit=%
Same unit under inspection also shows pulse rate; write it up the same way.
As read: value=112 unit=bpm
